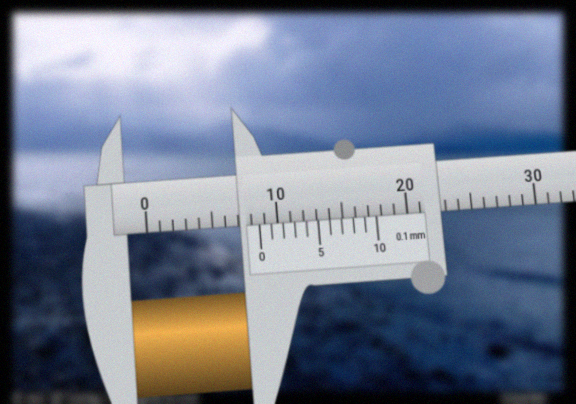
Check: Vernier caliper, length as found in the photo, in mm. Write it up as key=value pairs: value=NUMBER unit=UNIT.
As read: value=8.6 unit=mm
